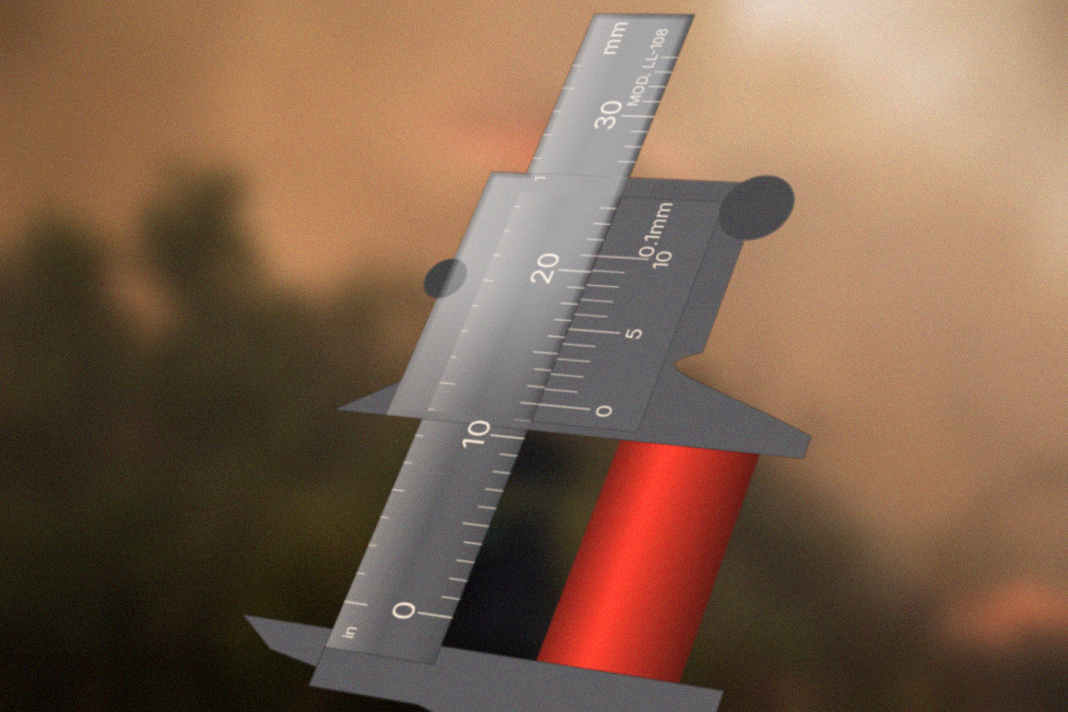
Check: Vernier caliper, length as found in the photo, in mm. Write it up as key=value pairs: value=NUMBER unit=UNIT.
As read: value=12.0 unit=mm
